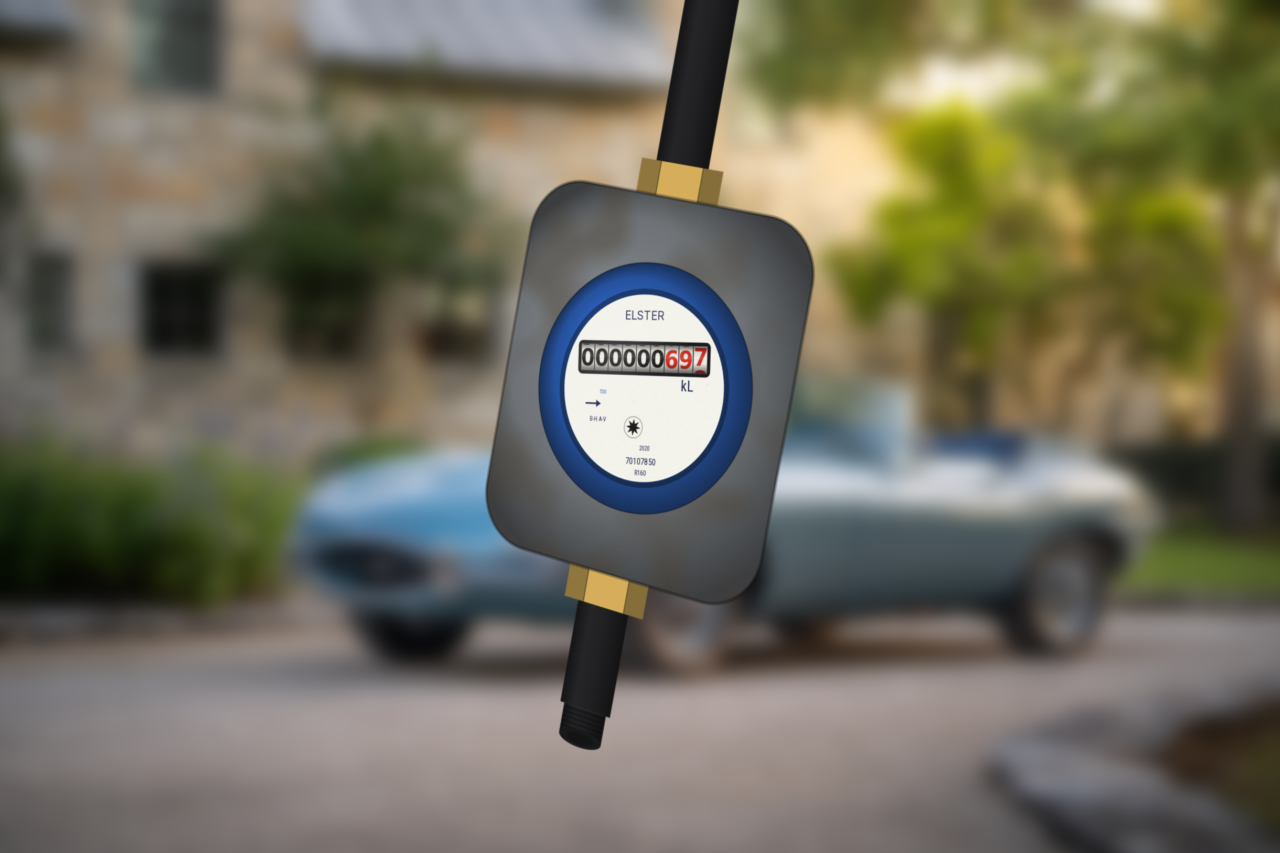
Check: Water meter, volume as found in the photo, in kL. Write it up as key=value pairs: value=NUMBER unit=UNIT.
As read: value=0.697 unit=kL
